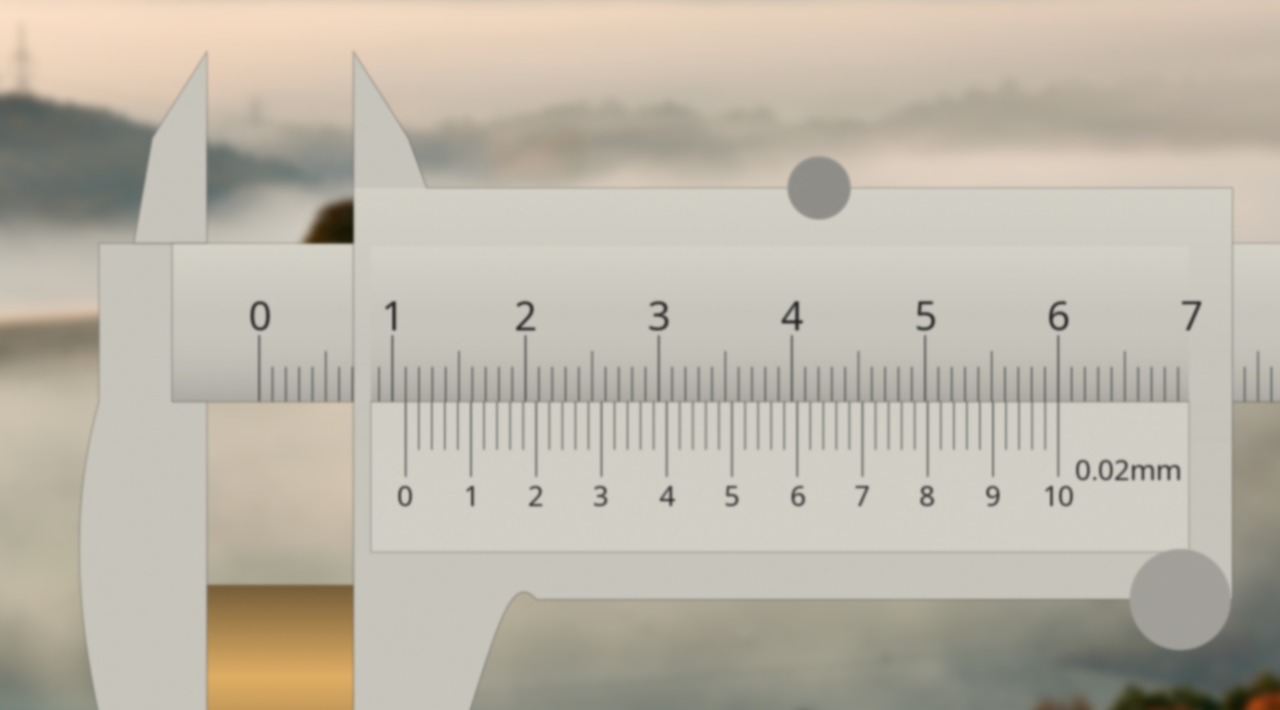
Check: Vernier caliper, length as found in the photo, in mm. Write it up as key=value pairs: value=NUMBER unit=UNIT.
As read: value=11.0 unit=mm
